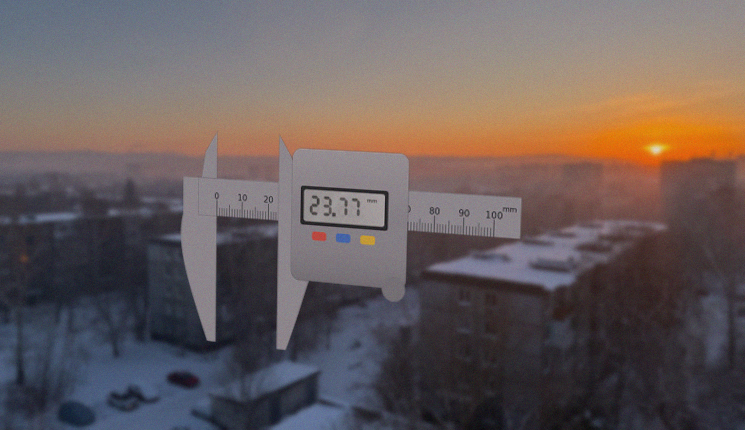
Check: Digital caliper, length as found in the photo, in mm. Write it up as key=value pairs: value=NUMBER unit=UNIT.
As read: value=23.77 unit=mm
